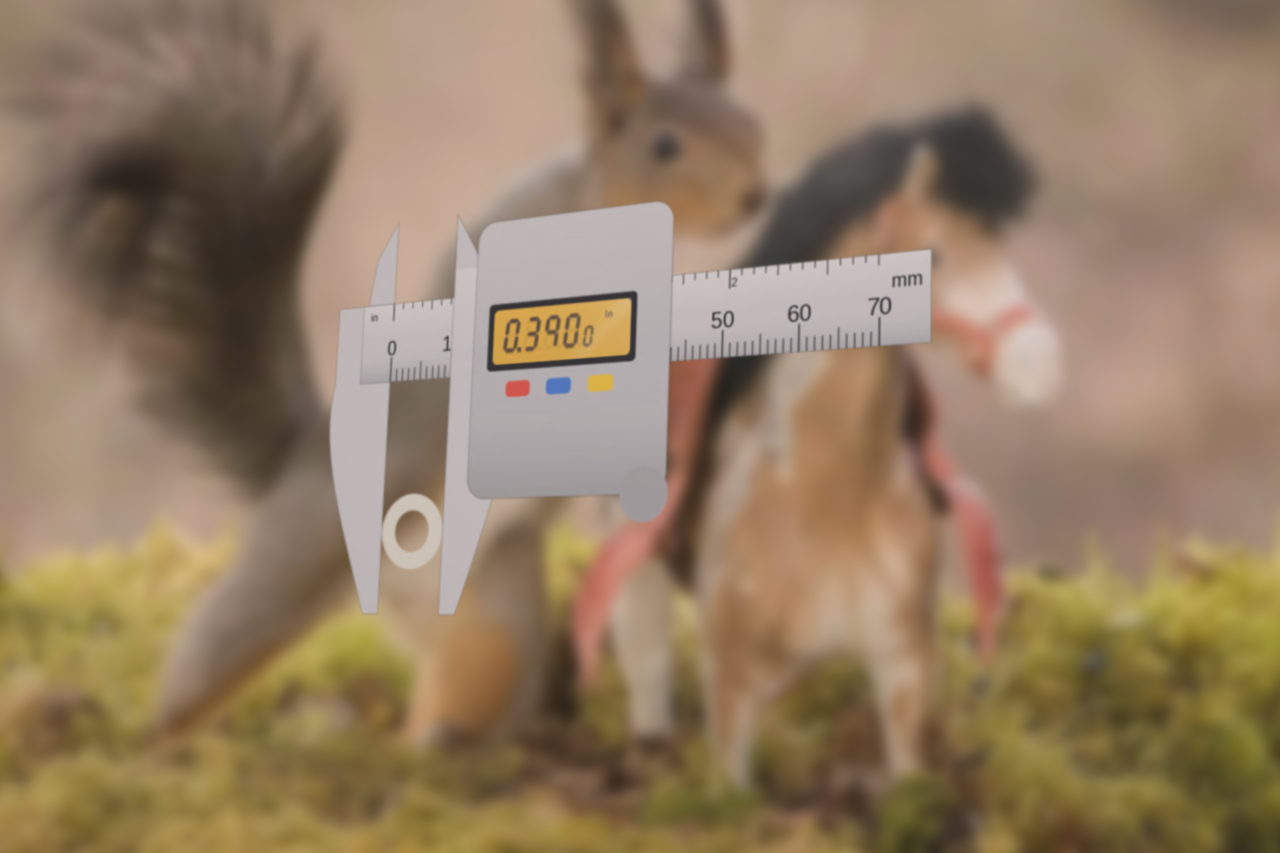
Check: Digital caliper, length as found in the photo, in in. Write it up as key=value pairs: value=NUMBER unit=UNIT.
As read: value=0.3900 unit=in
